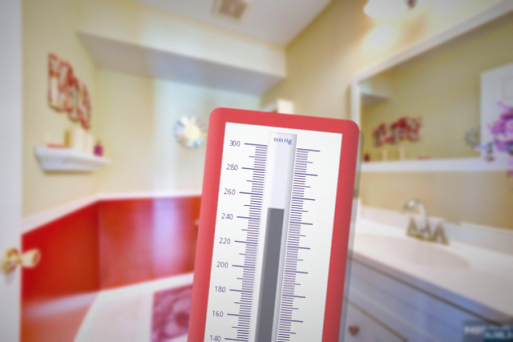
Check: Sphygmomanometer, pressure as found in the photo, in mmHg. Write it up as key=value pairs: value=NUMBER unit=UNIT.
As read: value=250 unit=mmHg
